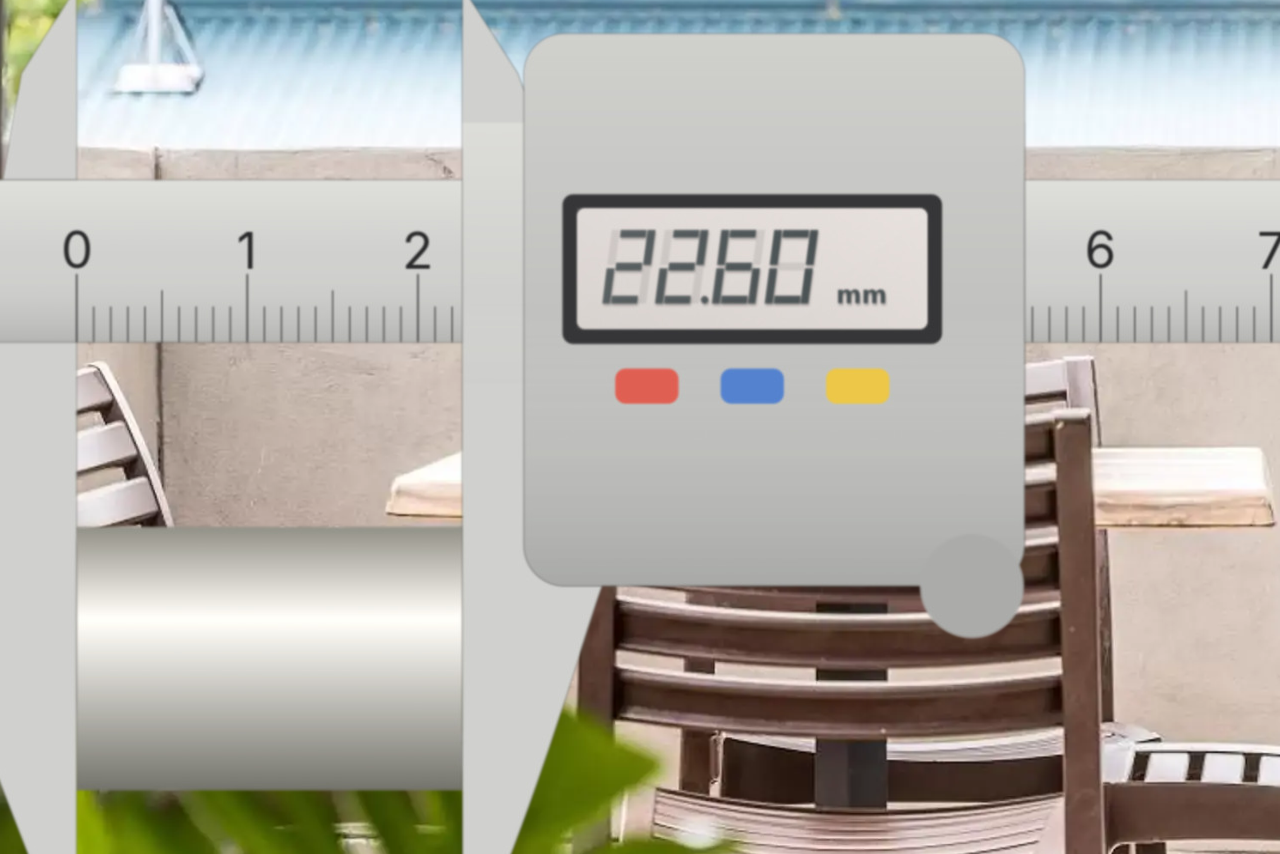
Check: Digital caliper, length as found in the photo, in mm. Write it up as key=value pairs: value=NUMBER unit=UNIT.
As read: value=22.60 unit=mm
